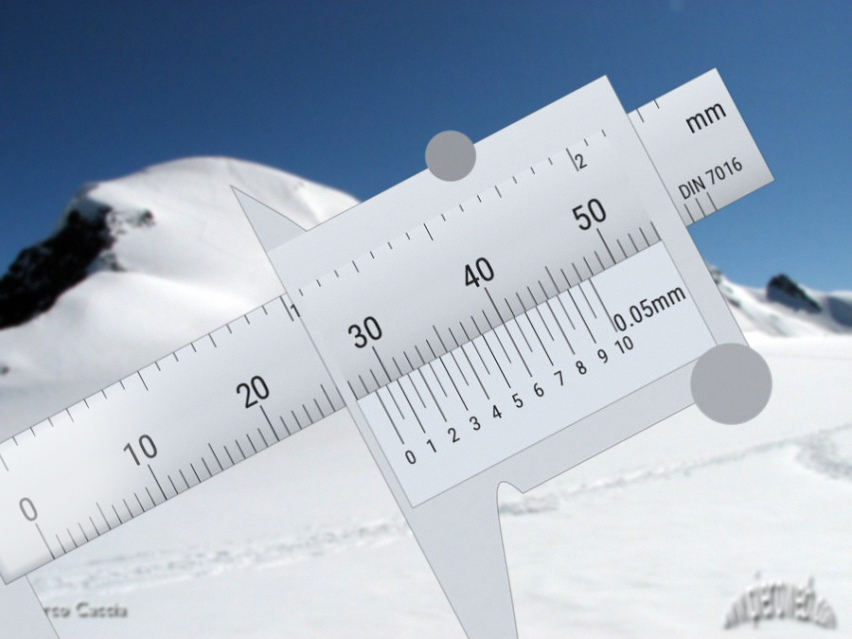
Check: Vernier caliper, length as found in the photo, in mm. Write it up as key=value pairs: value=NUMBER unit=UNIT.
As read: value=28.6 unit=mm
